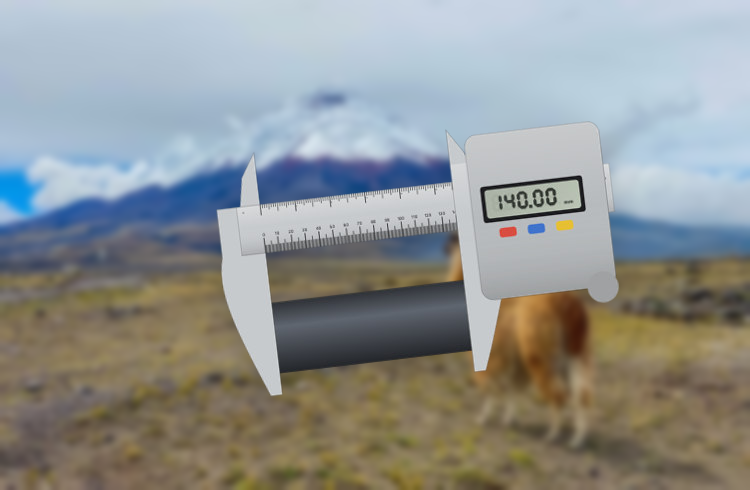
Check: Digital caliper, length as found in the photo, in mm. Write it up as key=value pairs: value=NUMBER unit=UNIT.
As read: value=140.00 unit=mm
